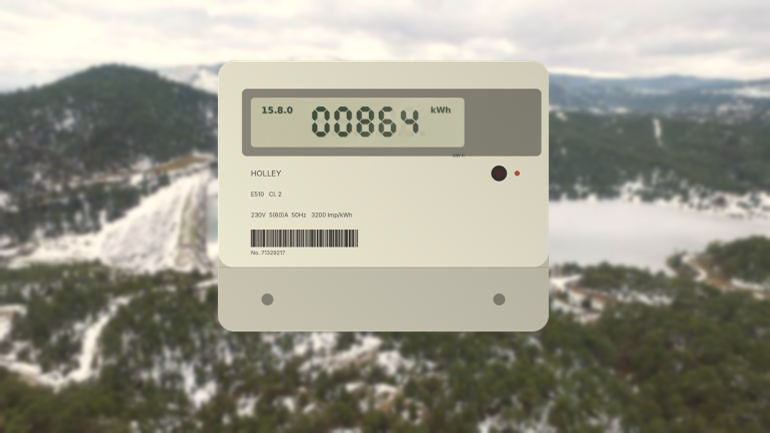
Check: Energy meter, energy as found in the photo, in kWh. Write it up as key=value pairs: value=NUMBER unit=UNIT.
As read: value=864 unit=kWh
